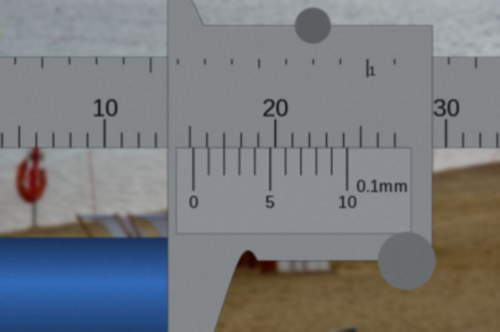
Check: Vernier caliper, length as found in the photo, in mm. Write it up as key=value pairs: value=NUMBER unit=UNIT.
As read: value=15.2 unit=mm
